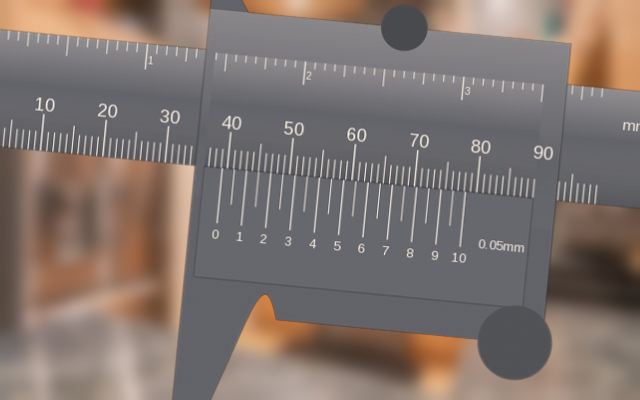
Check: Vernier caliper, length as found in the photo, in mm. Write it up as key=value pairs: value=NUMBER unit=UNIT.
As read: value=39.2 unit=mm
